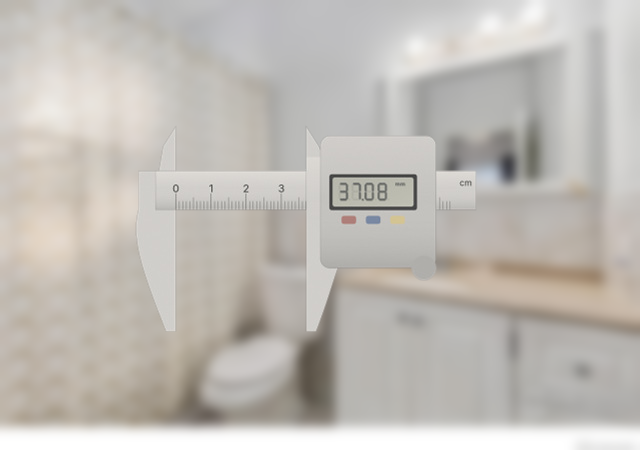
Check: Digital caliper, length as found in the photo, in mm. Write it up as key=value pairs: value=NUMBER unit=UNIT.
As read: value=37.08 unit=mm
